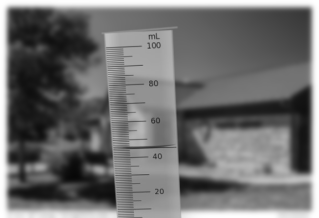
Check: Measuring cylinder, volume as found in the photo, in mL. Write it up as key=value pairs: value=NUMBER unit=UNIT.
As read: value=45 unit=mL
